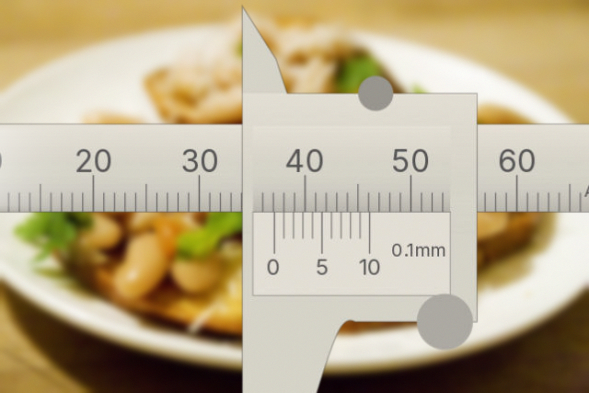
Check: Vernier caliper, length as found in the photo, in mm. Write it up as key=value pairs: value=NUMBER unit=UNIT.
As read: value=37.1 unit=mm
